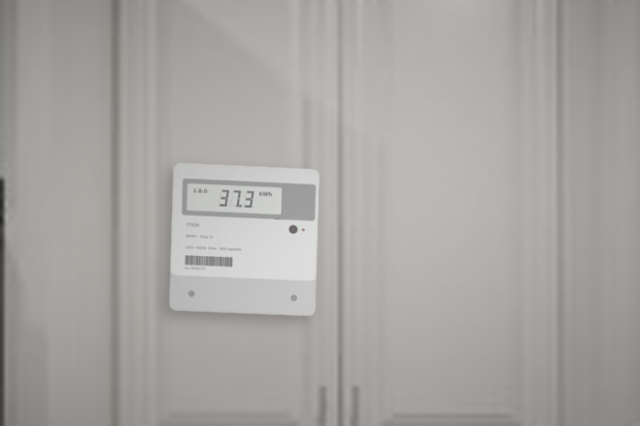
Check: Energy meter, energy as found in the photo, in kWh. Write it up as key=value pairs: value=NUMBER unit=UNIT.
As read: value=37.3 unit=kWh
